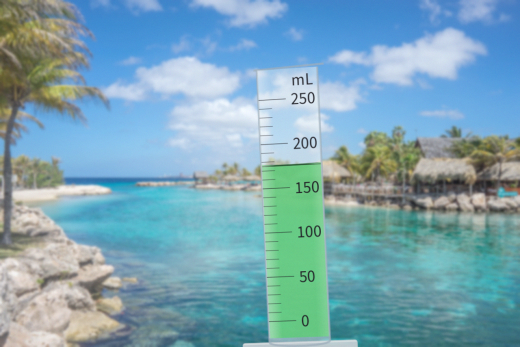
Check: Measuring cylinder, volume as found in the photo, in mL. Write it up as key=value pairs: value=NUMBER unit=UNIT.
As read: value=175 unit=mL
